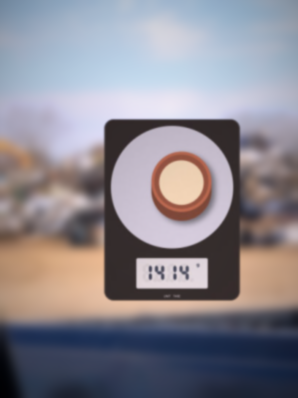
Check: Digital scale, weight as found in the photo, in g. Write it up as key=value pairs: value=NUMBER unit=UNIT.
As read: value=1414 unit=g
